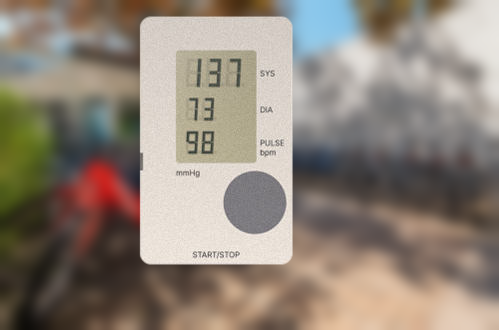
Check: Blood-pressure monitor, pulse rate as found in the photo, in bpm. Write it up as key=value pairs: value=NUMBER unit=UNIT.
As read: value=98 unit=bpm
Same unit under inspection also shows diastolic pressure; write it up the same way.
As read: value=73 unit=mmHg
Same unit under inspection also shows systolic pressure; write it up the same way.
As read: value=137 unit=mmHg
